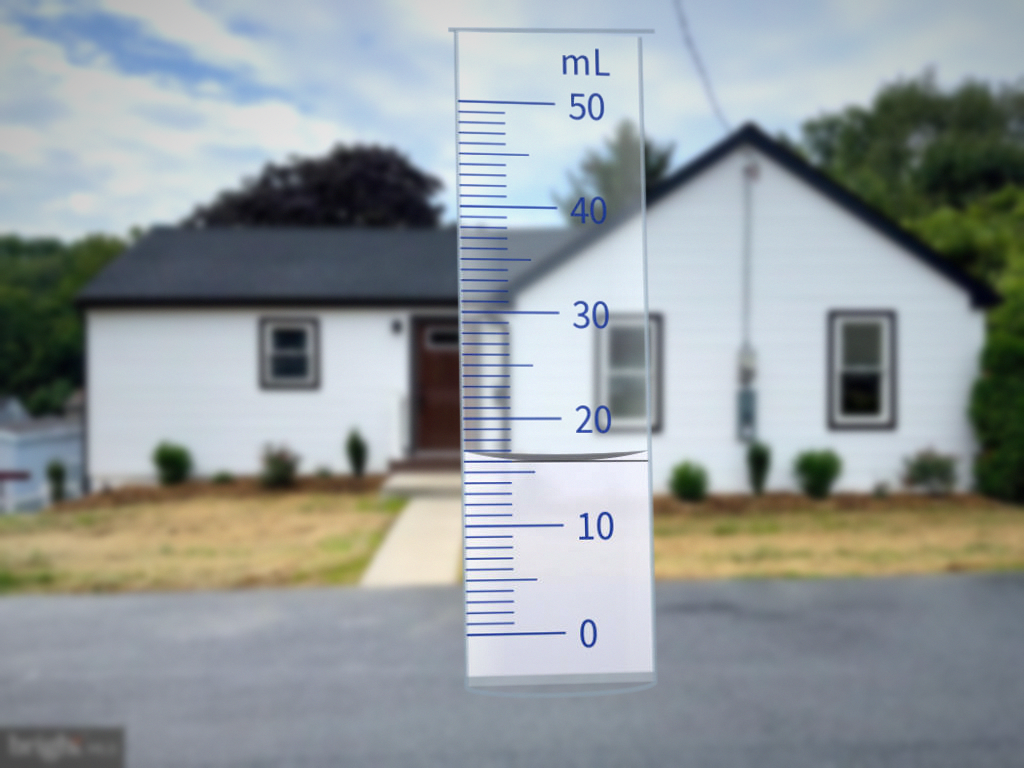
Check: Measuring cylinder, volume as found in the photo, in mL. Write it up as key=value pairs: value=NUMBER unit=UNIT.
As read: value=16 unit=mL
